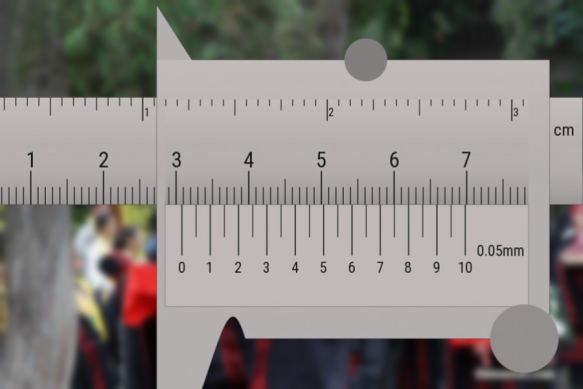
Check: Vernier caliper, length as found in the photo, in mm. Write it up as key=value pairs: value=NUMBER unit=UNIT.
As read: value=30.8 unit=mm
